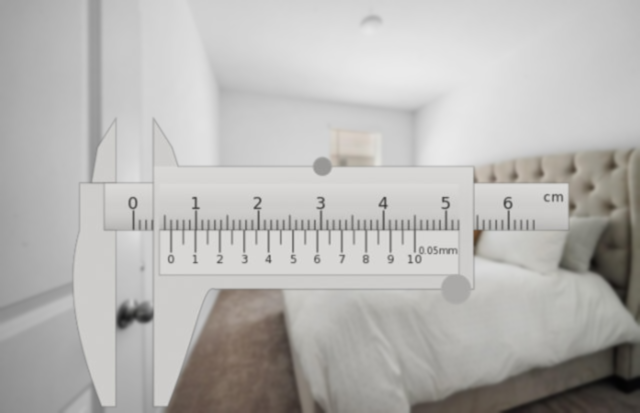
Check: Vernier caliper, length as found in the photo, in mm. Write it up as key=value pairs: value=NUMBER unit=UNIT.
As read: value=6.0 unit=mm
